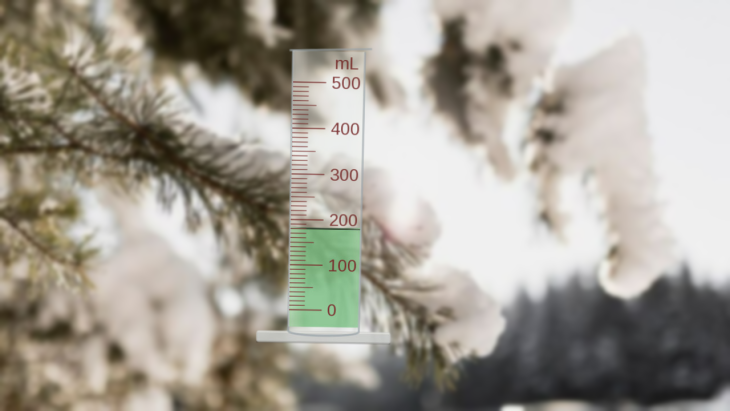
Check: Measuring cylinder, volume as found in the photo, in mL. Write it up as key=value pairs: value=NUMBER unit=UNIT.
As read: value=180 unit=mL
